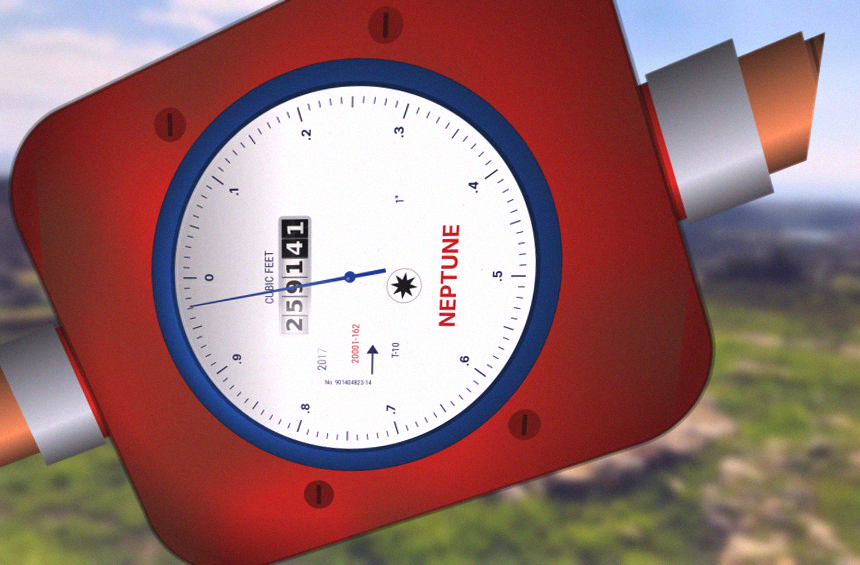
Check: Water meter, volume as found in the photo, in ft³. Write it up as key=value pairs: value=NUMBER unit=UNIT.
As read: value=259140.97 unit=ft³
